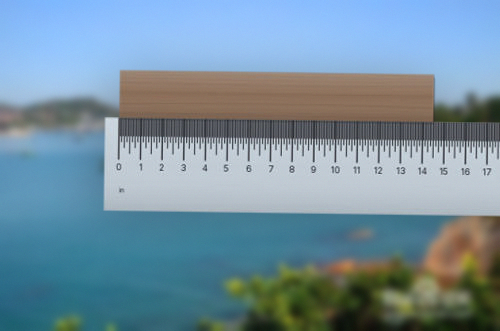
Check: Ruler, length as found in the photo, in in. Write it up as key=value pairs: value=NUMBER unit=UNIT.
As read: value=14.5 unit=in
